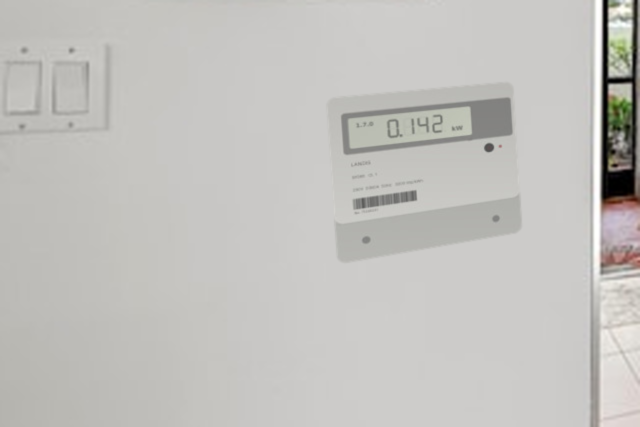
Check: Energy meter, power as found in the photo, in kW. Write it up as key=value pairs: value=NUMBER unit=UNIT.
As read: value=0.142 unit=kW
